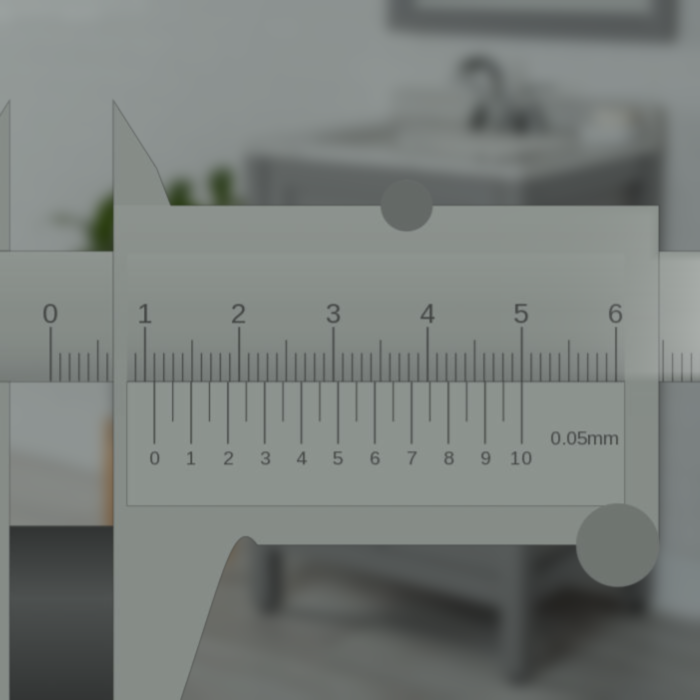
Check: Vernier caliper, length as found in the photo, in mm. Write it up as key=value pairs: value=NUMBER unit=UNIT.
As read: value=11.0 unit=mm
